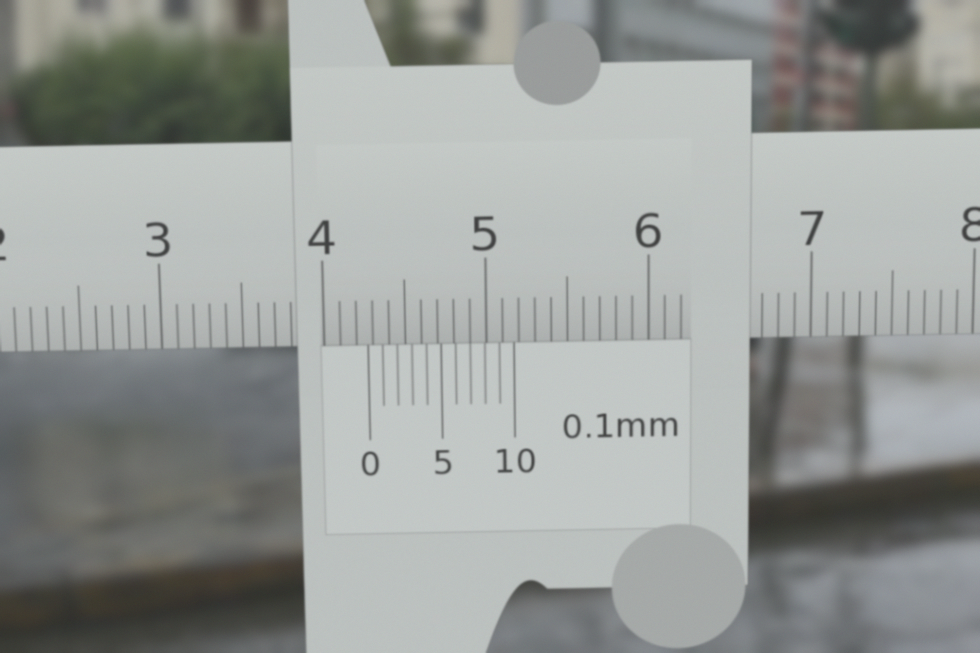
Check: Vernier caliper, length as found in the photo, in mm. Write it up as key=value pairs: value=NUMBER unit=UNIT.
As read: value=42.7 unit=mm
